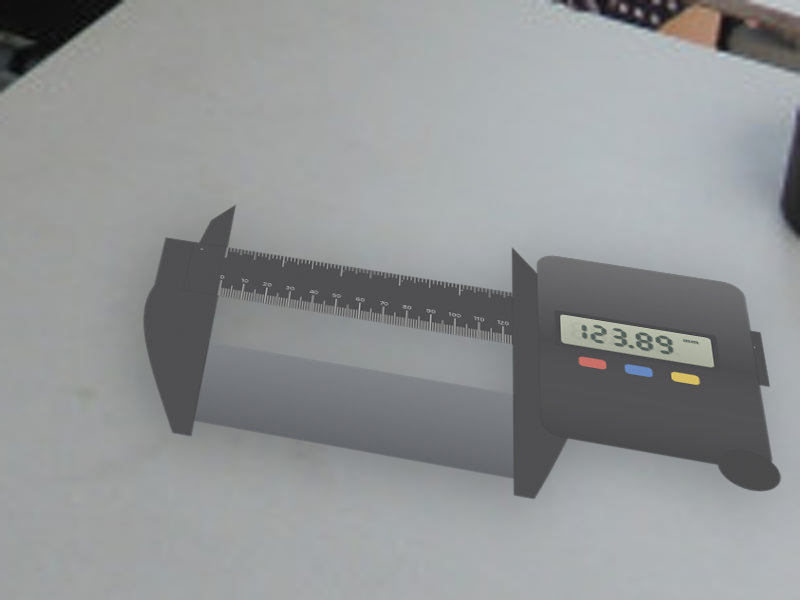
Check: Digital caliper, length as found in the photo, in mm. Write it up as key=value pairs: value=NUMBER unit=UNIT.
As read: value=123.89 unit=mm
